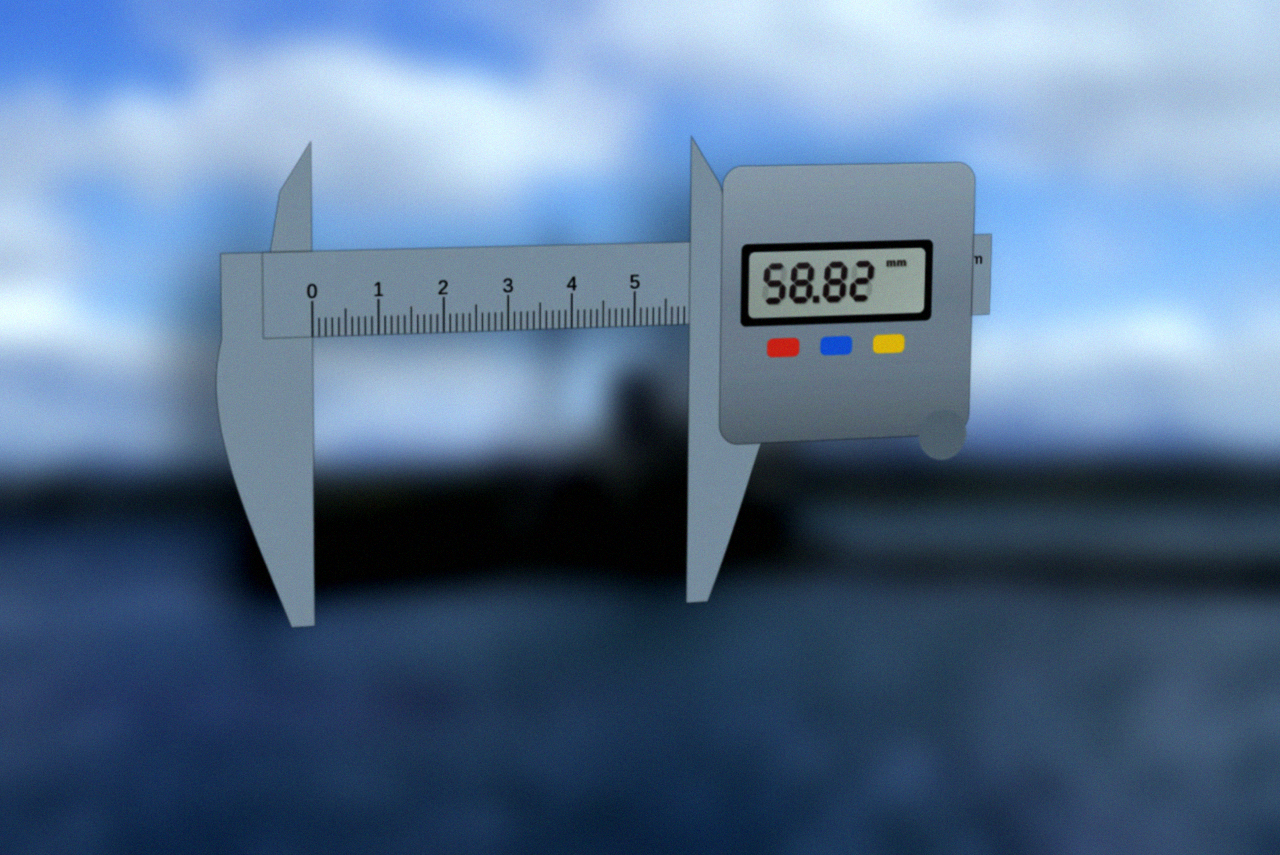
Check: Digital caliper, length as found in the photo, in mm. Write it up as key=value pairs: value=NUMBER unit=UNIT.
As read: value=58.82 unit=mm
